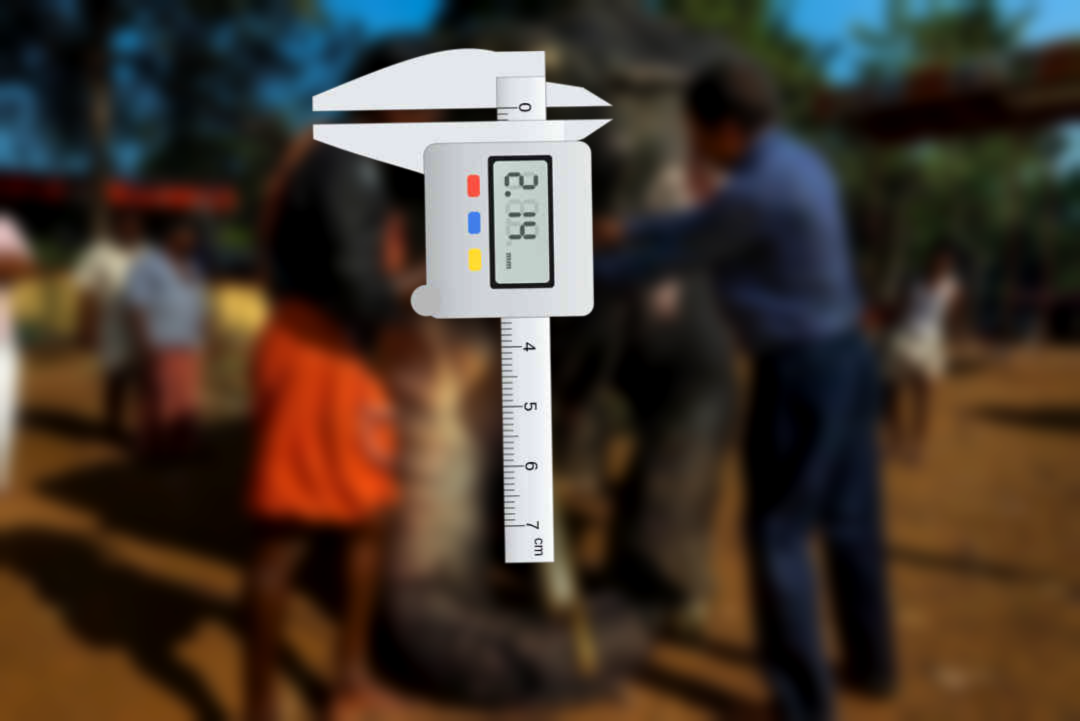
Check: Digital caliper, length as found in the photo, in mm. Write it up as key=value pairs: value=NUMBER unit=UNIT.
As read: value=2.14 unit=mm
